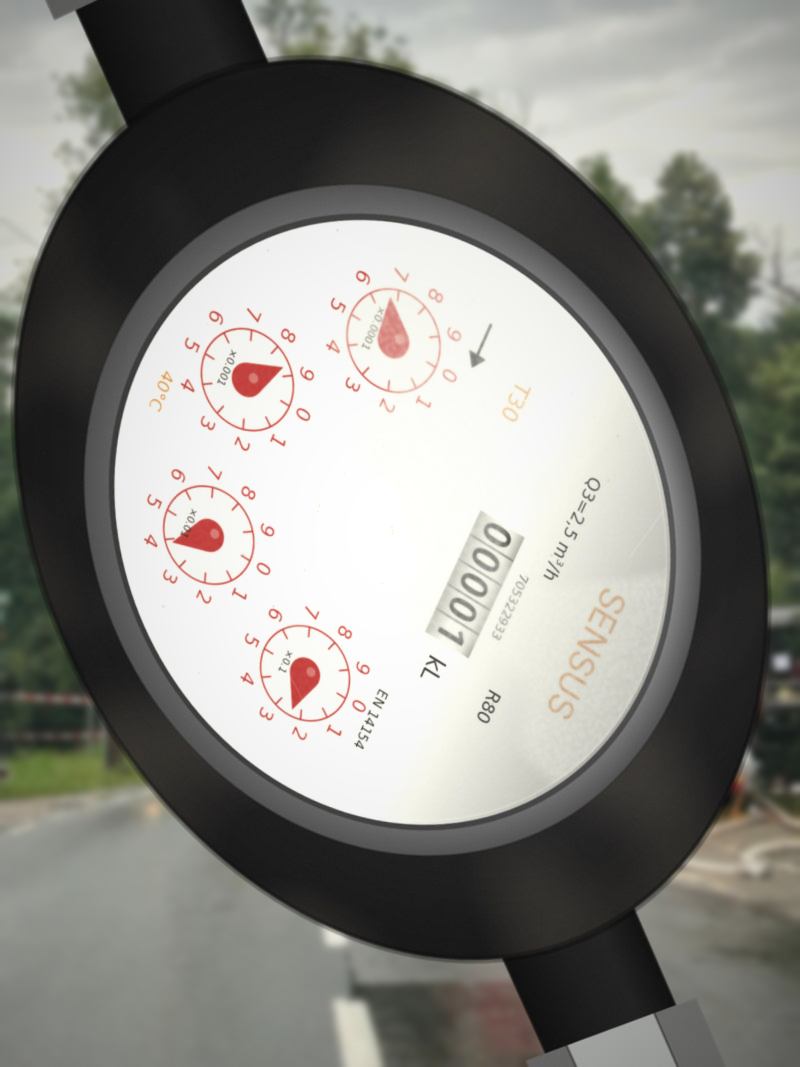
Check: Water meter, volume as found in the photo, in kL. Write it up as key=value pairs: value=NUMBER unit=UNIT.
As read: value=1.2386 unit=kL
